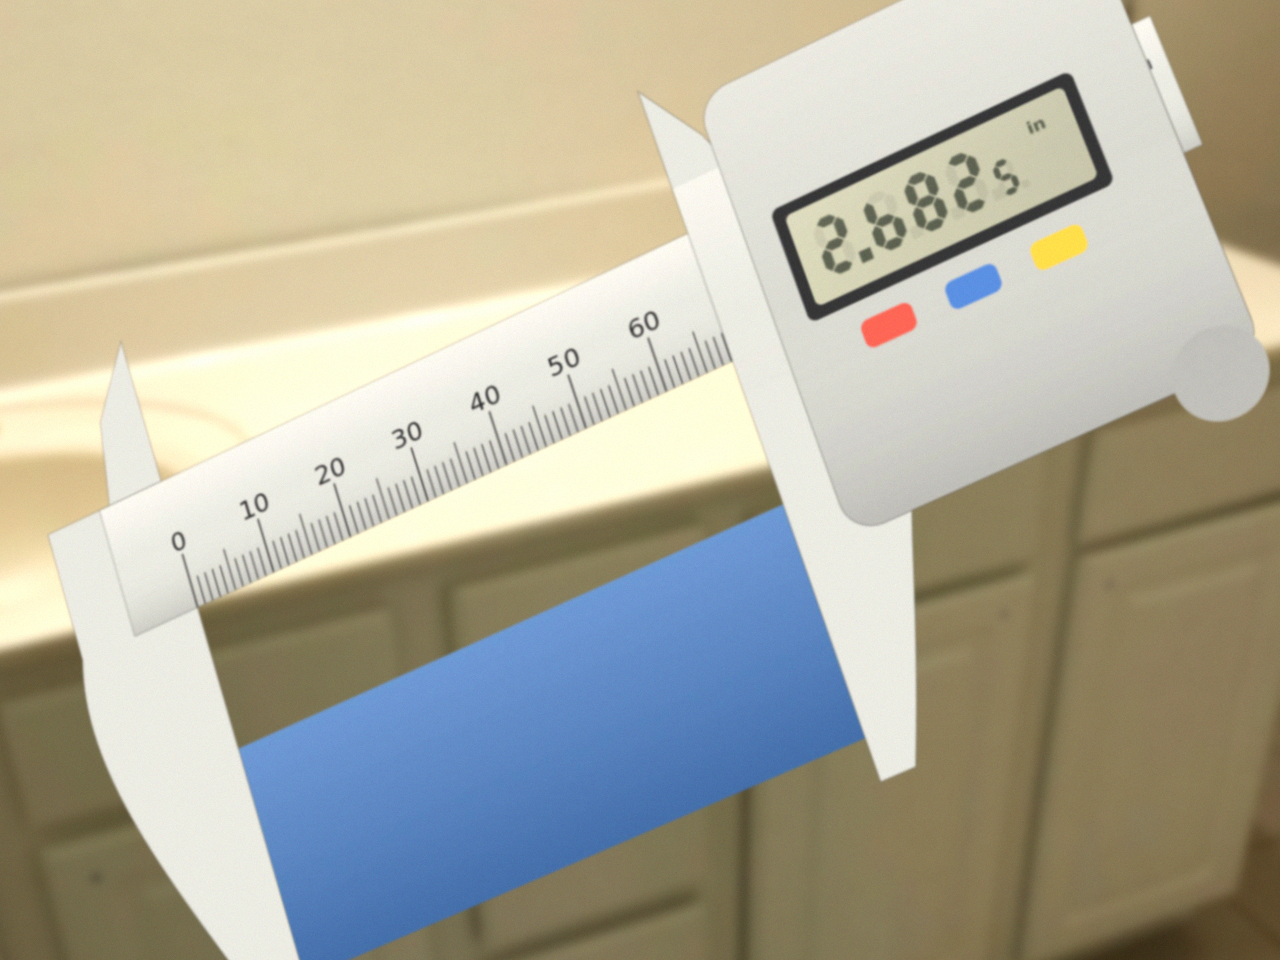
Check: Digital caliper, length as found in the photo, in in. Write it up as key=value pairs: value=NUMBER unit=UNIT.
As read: value=2.6825 unit=in
